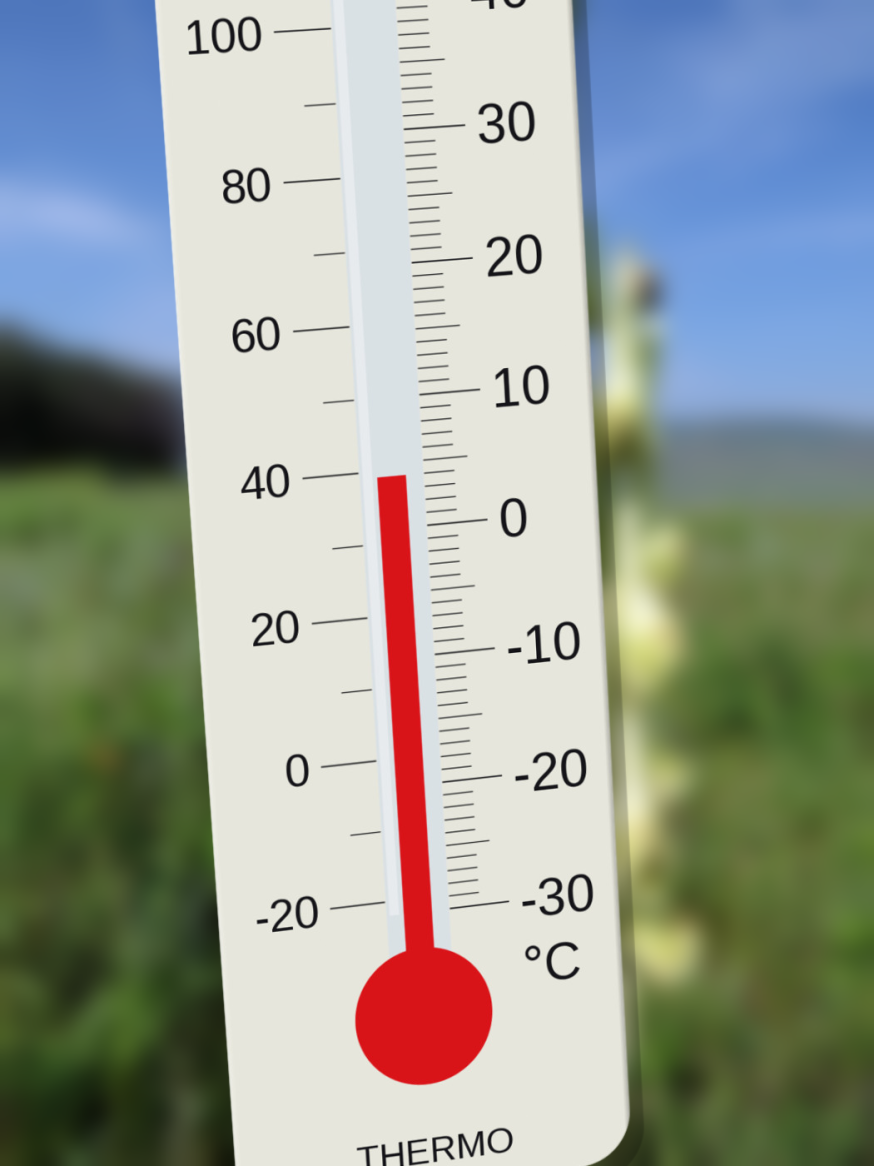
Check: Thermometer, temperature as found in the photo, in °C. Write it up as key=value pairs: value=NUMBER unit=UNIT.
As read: value=4 unit=°C
